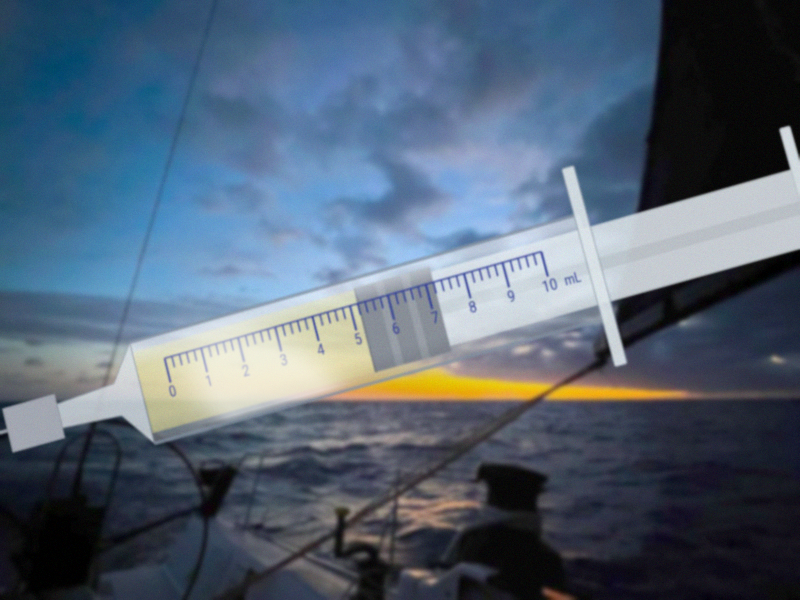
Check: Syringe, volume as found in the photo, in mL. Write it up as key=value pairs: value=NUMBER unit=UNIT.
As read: value=5.2 unit=mL
